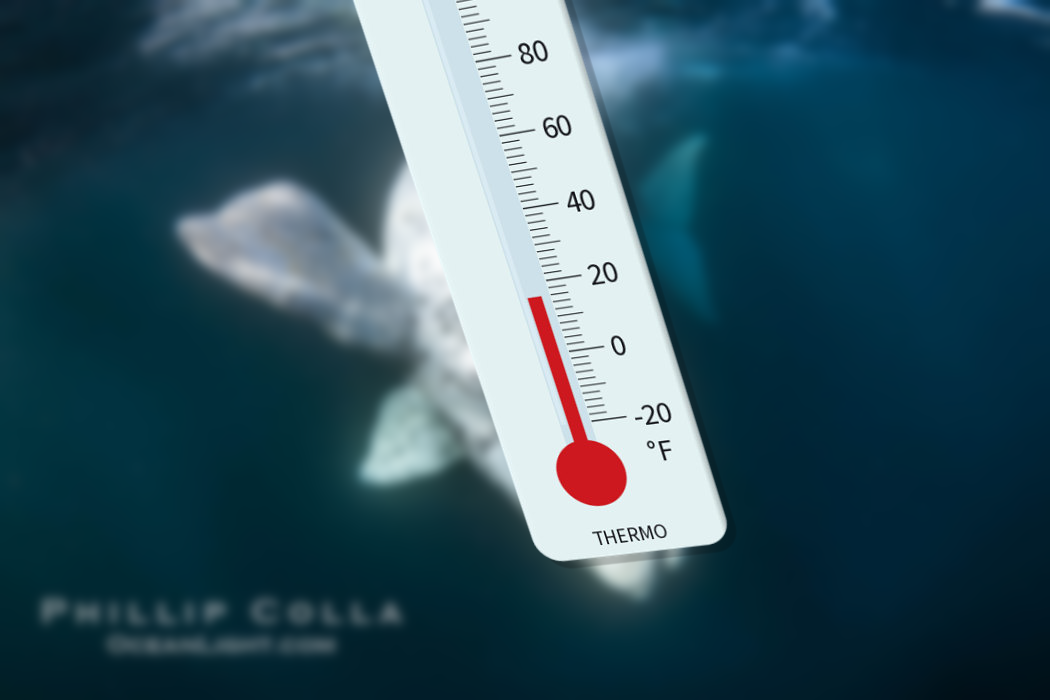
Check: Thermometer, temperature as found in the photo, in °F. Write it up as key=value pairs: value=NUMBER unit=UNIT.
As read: value=16 unit=°F
